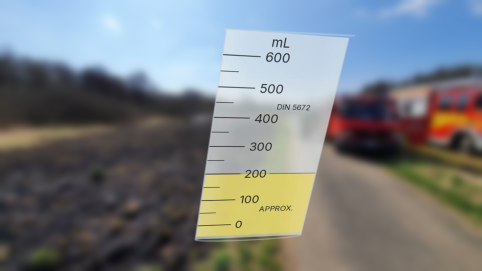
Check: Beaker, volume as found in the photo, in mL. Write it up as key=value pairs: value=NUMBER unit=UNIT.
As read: value=200 unit=mL
